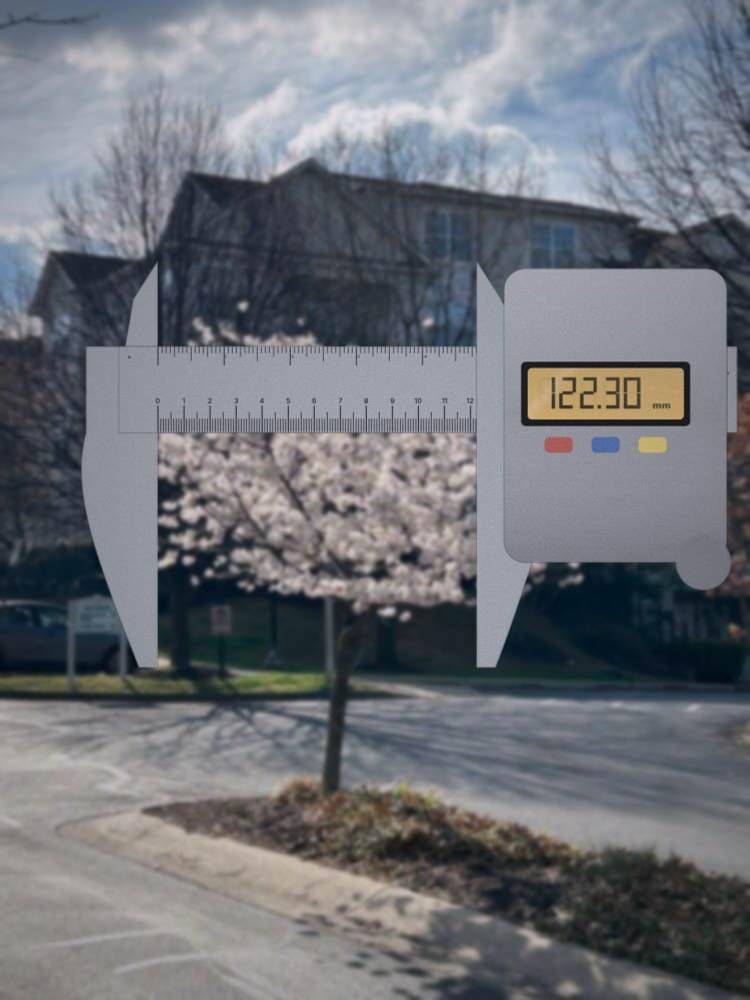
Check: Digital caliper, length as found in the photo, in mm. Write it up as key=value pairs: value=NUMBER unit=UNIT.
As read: value=122.30 unit=mm
